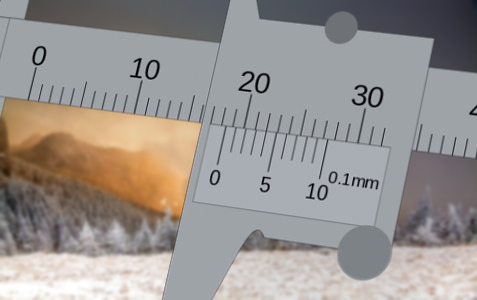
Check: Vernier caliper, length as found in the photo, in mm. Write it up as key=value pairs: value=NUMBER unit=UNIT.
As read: value=18.4 unit=mm
